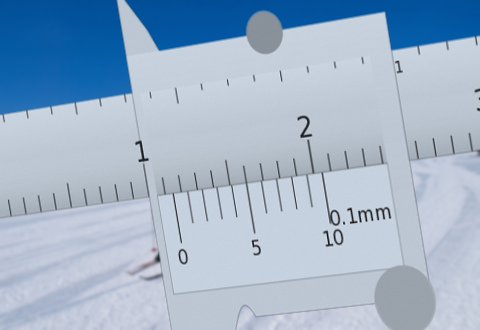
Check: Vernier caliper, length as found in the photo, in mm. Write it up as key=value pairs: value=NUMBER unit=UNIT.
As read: value=11.5 unit=mm
